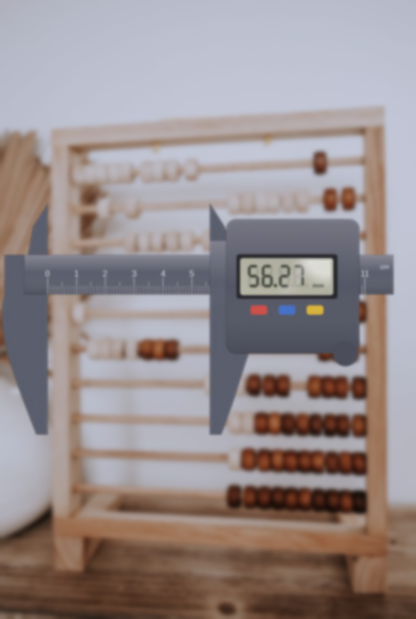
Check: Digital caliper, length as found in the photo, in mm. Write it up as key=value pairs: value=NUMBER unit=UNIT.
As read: value=56.27 unit=mm
